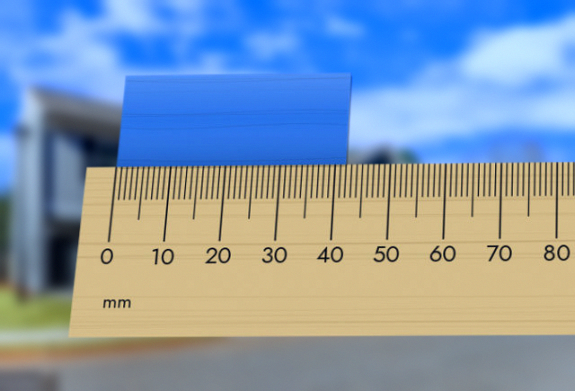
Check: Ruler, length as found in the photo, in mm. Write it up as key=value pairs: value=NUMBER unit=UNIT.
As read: value=42 unit=mm
